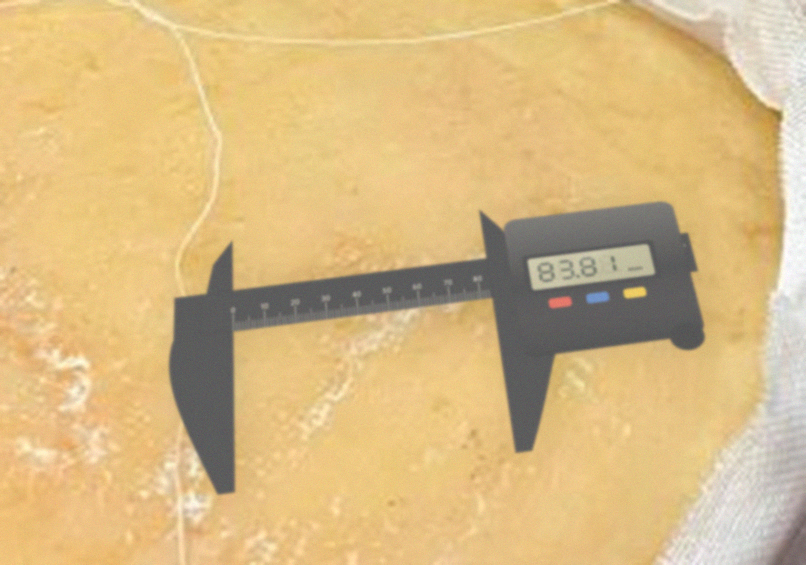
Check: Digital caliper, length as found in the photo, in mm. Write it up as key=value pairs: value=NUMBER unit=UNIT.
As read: value=83.81 unit=mm
